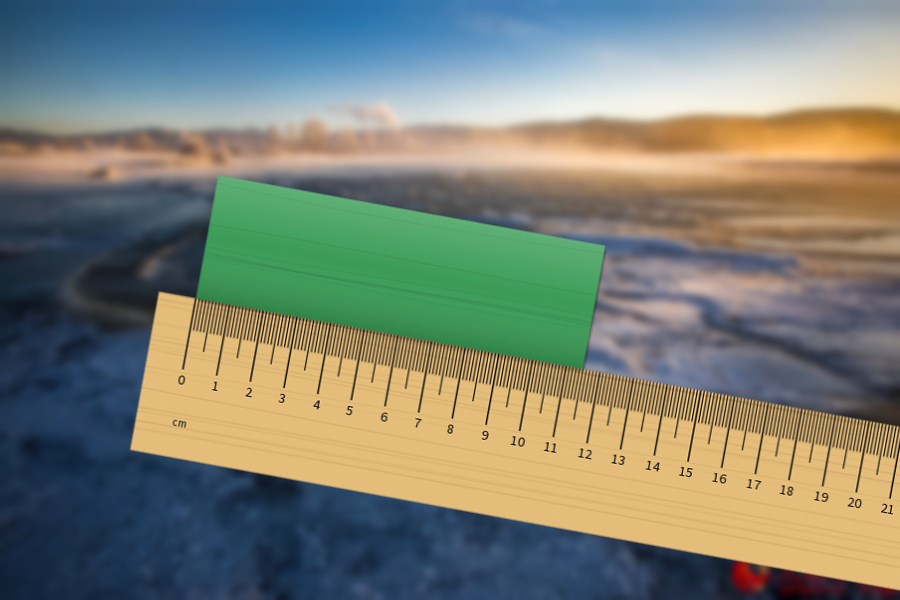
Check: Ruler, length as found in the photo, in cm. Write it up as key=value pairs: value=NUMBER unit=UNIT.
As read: value=11.5 unit=cm
